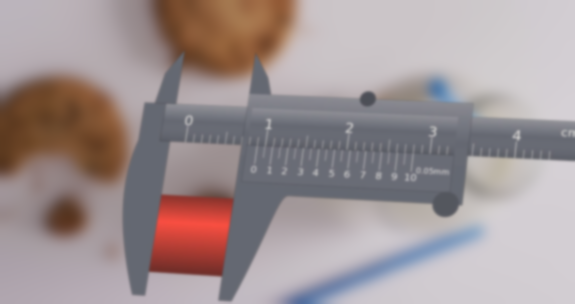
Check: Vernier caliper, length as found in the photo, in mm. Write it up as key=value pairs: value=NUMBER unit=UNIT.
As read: value=9.0 unit=mm
